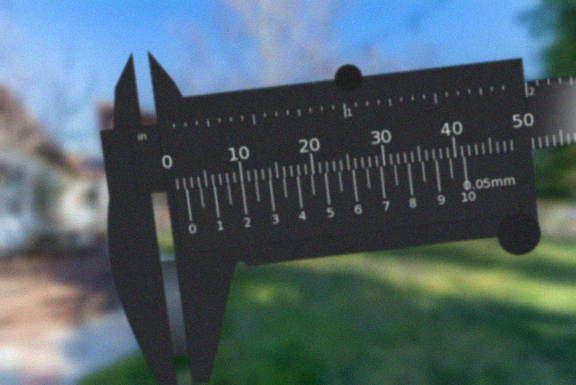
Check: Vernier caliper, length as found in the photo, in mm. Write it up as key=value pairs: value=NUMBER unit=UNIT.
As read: value=2.2 unit=mm
